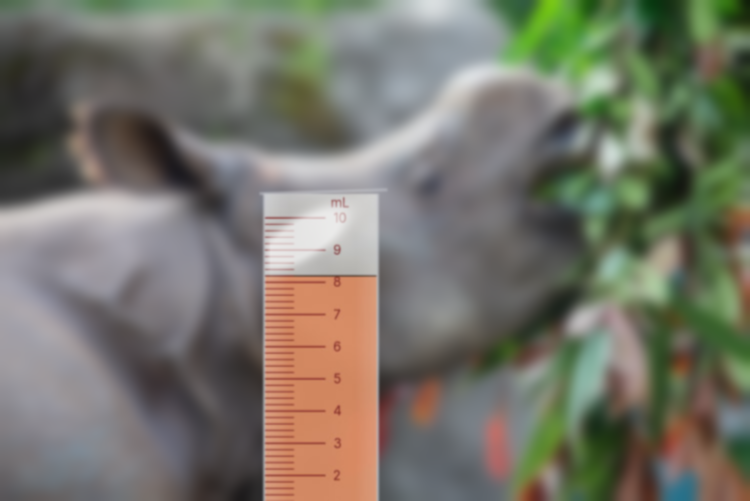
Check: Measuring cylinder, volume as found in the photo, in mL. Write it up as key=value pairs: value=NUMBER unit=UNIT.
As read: value=8.2 unit=mL
